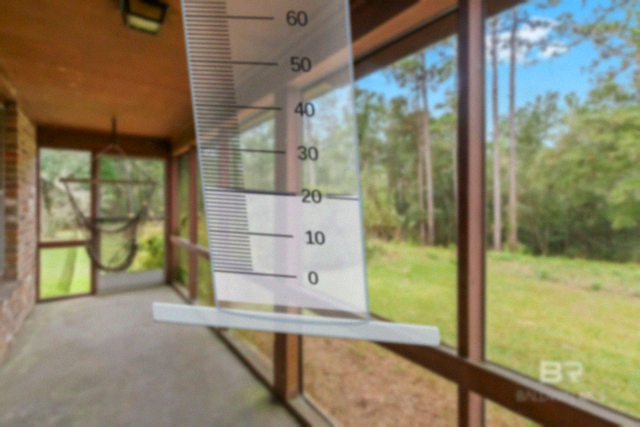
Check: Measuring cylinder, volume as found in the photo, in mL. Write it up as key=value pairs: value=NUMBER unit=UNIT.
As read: value=20 unit=mL
